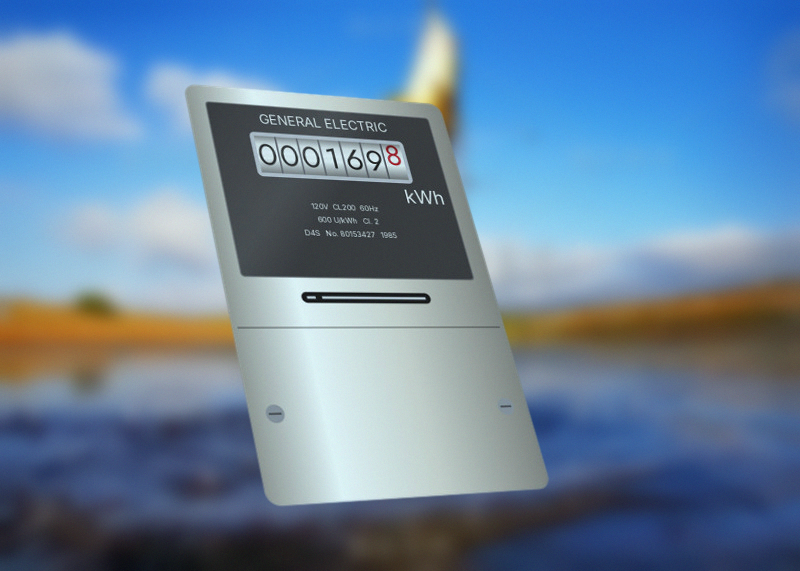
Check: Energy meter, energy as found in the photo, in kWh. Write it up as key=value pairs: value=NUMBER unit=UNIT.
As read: value=169.8 unit=kWh
